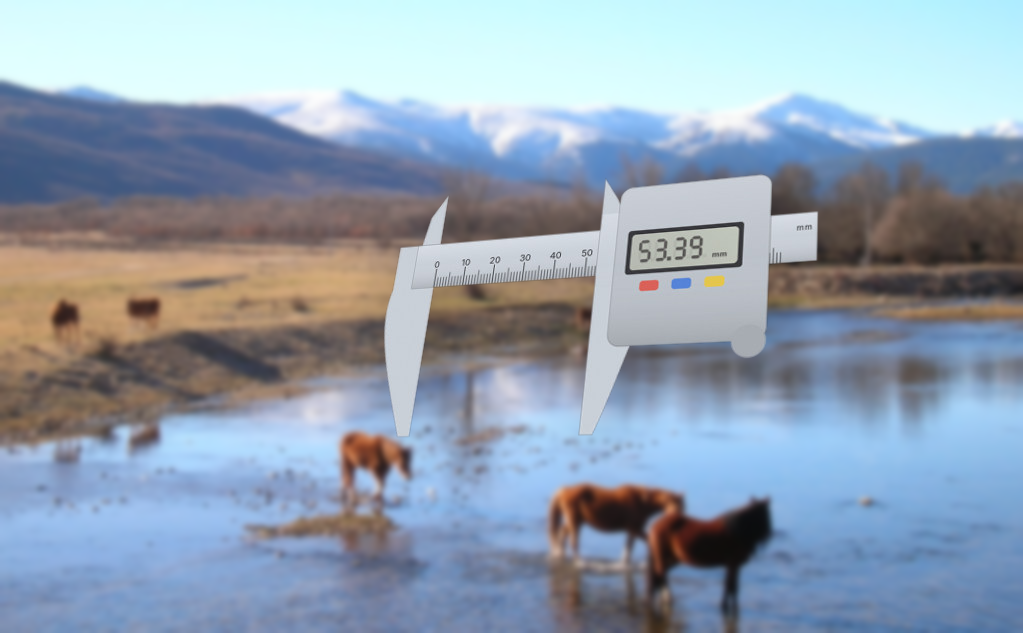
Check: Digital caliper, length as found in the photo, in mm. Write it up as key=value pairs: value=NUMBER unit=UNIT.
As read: value=53.39 unit=mm
